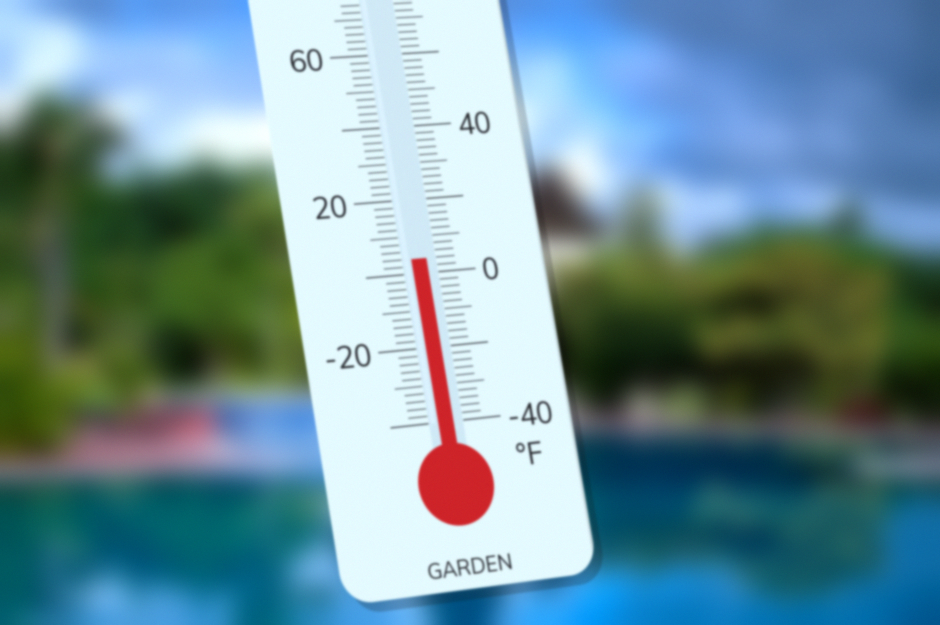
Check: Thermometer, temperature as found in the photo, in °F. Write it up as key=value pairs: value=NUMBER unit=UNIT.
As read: value=4 unit=°F
